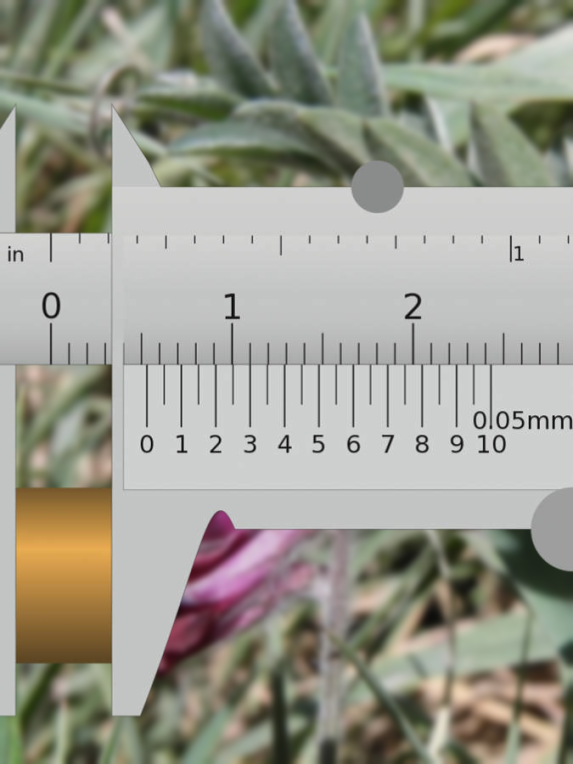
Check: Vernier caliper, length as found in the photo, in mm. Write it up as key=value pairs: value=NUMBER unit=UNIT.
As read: value=5.3 unit=mm
